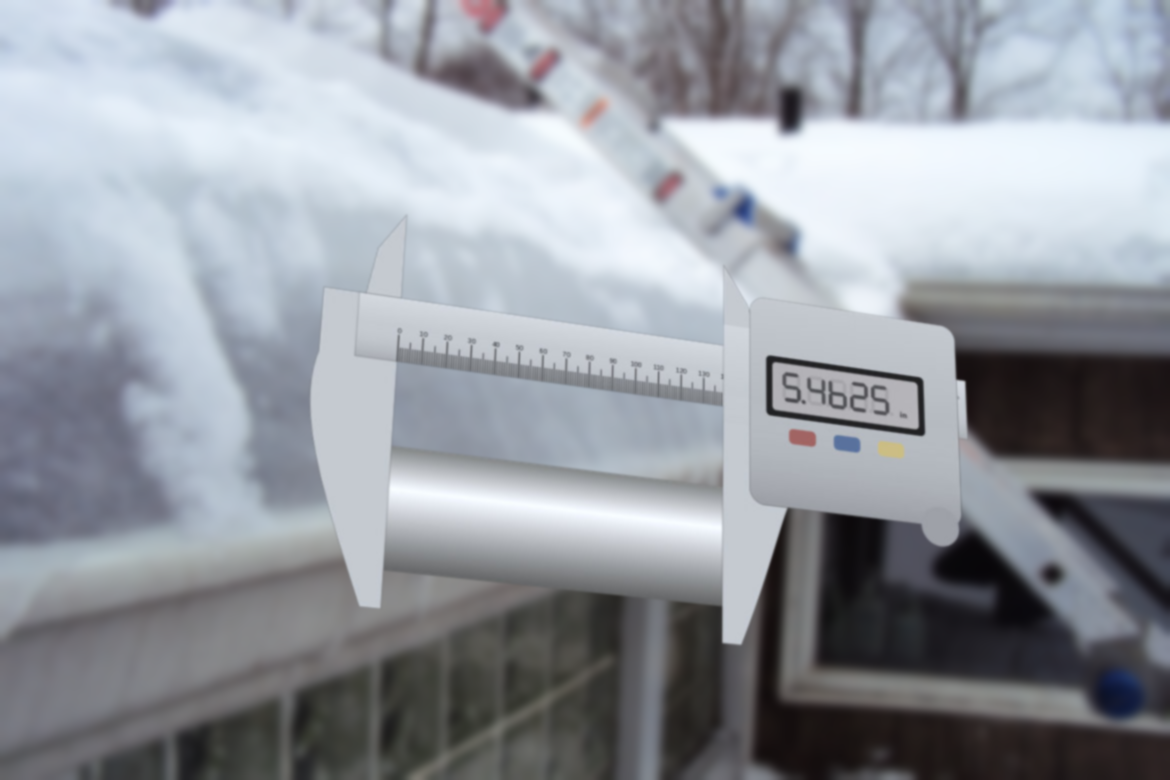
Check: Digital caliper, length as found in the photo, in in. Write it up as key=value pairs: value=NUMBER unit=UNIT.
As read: value=5.4625 unit=in
